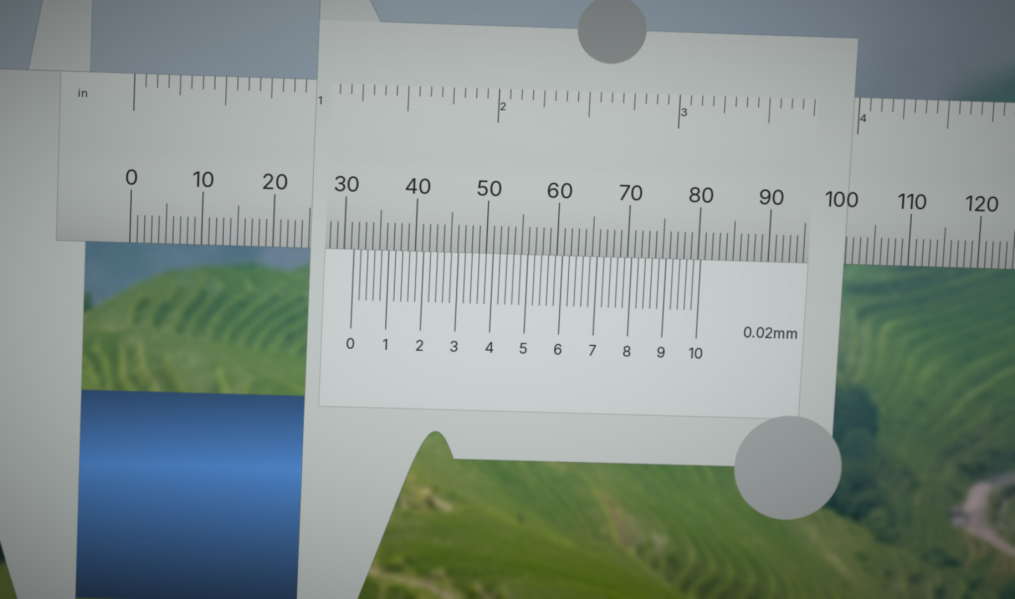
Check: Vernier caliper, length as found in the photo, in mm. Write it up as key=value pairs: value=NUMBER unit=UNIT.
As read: value=31.4 unit=mm
